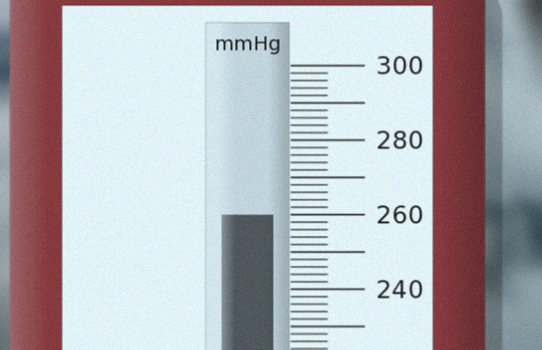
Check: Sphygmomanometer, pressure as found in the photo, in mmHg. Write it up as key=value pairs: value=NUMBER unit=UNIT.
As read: value=260 unit=mmHg
